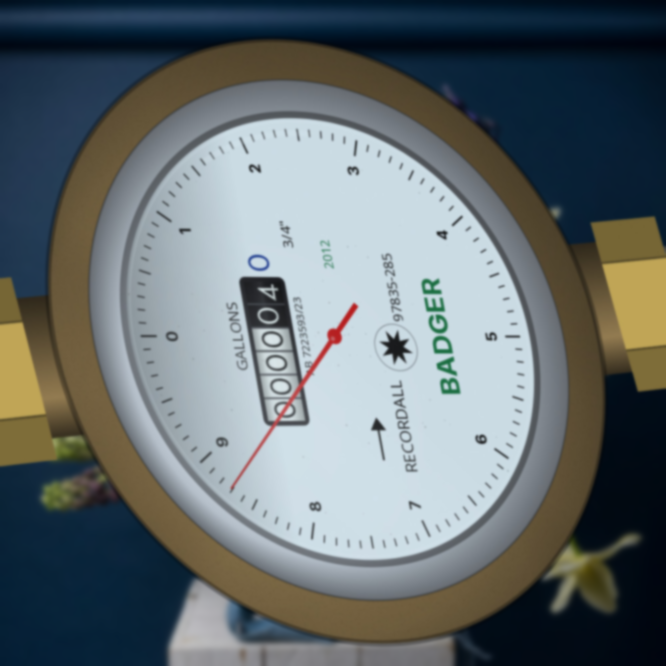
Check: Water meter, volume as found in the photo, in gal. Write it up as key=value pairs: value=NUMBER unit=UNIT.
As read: value=38.7 unit=gal
